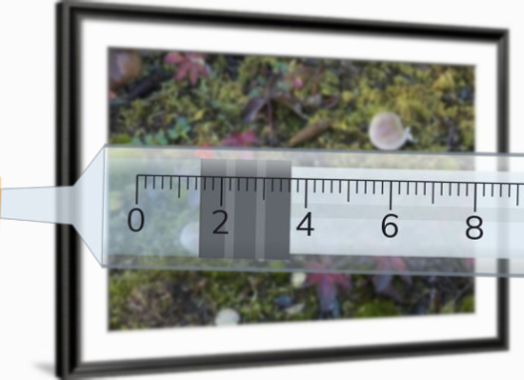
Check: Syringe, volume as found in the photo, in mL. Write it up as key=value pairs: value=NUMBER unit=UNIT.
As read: value=1.5 unit=mL
